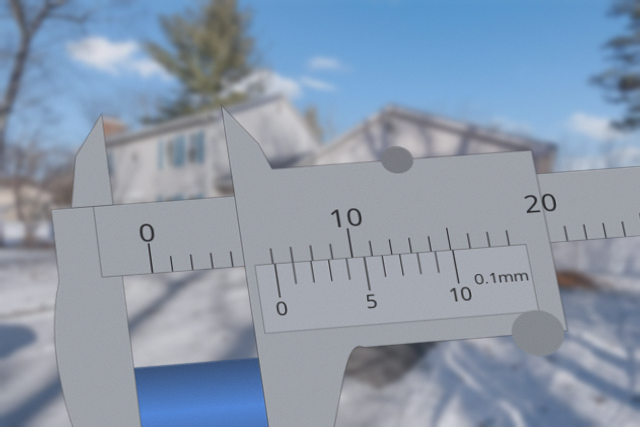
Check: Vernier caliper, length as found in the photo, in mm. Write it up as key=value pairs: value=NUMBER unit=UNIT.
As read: value=6.1 unit=mm
